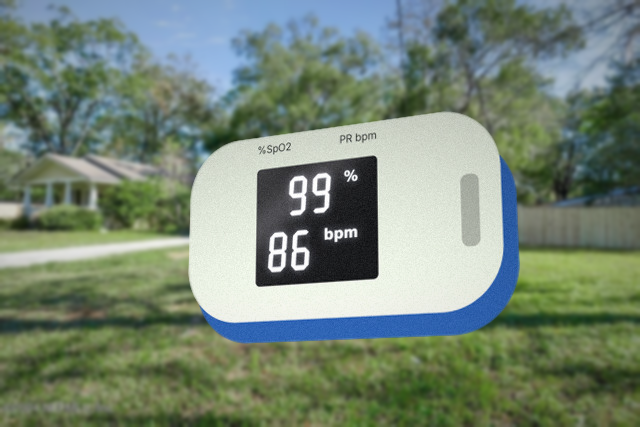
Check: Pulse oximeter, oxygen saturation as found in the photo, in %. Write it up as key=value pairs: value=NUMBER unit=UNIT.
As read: value=99 unit=%
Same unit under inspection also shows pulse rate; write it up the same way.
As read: value=86 unit=bpm
